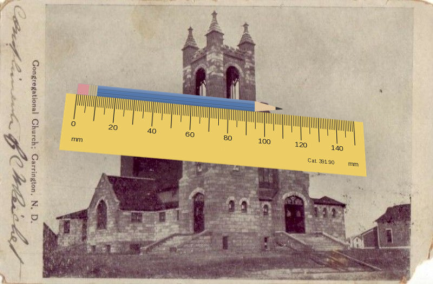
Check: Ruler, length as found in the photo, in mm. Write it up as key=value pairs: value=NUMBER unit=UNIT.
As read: value=110 unit=mm
